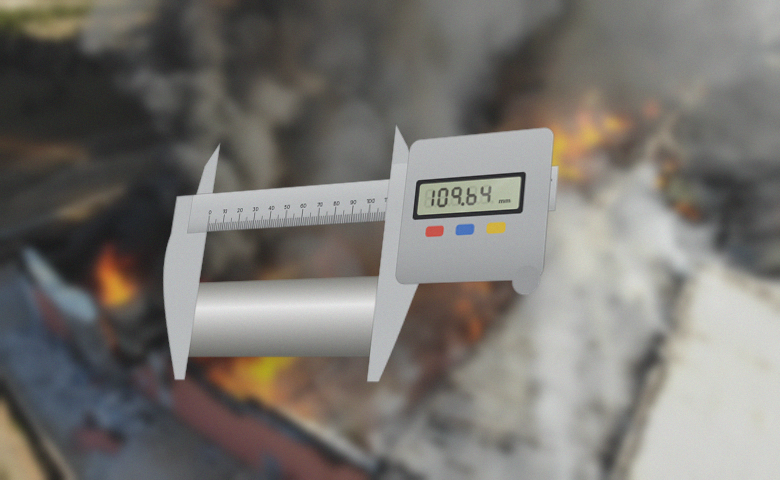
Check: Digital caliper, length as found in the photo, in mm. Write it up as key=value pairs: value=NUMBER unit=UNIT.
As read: value=109.64 unit=mm
